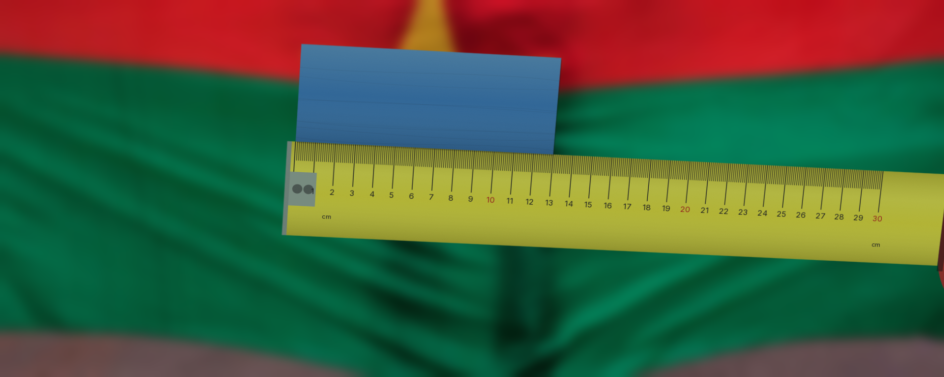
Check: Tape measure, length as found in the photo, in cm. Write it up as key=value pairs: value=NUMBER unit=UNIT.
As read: value=13 unit=cm
